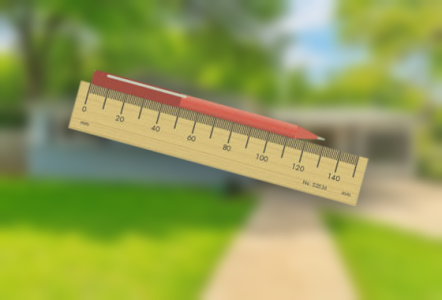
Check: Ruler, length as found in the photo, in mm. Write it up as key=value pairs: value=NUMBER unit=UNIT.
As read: value=130 unit=mm
